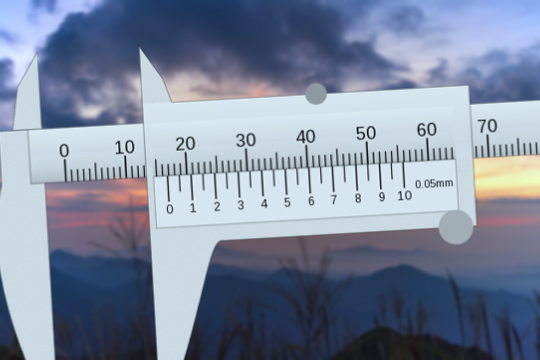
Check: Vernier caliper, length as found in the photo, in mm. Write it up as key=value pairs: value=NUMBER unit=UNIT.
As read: value=16.8 unit=mm
